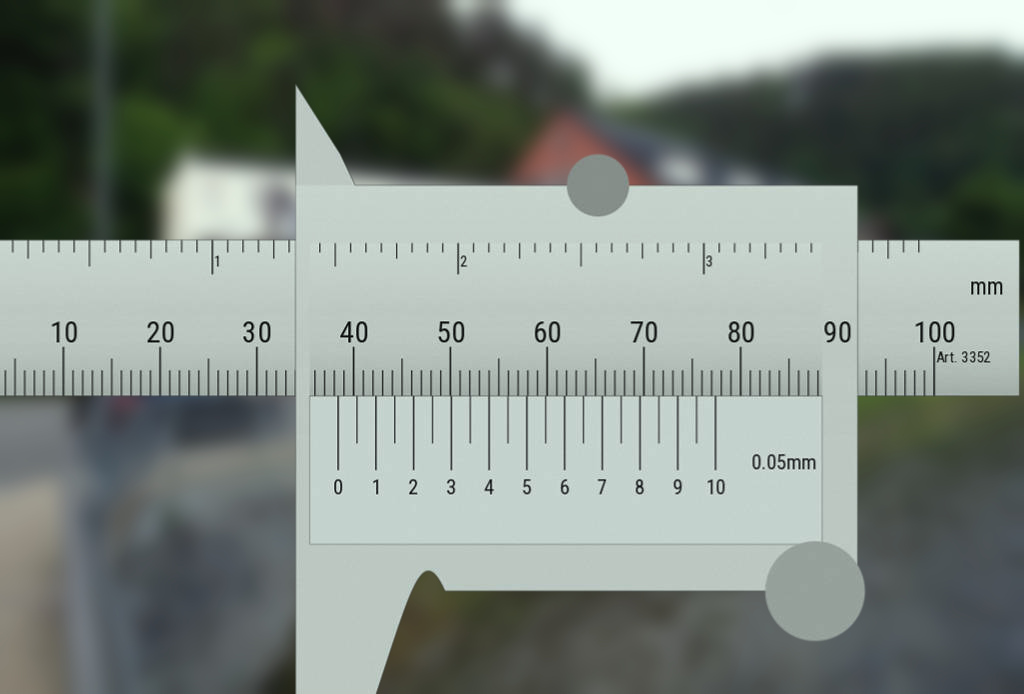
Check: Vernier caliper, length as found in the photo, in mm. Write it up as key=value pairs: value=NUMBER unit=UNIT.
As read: value=38.4 unit=mm
